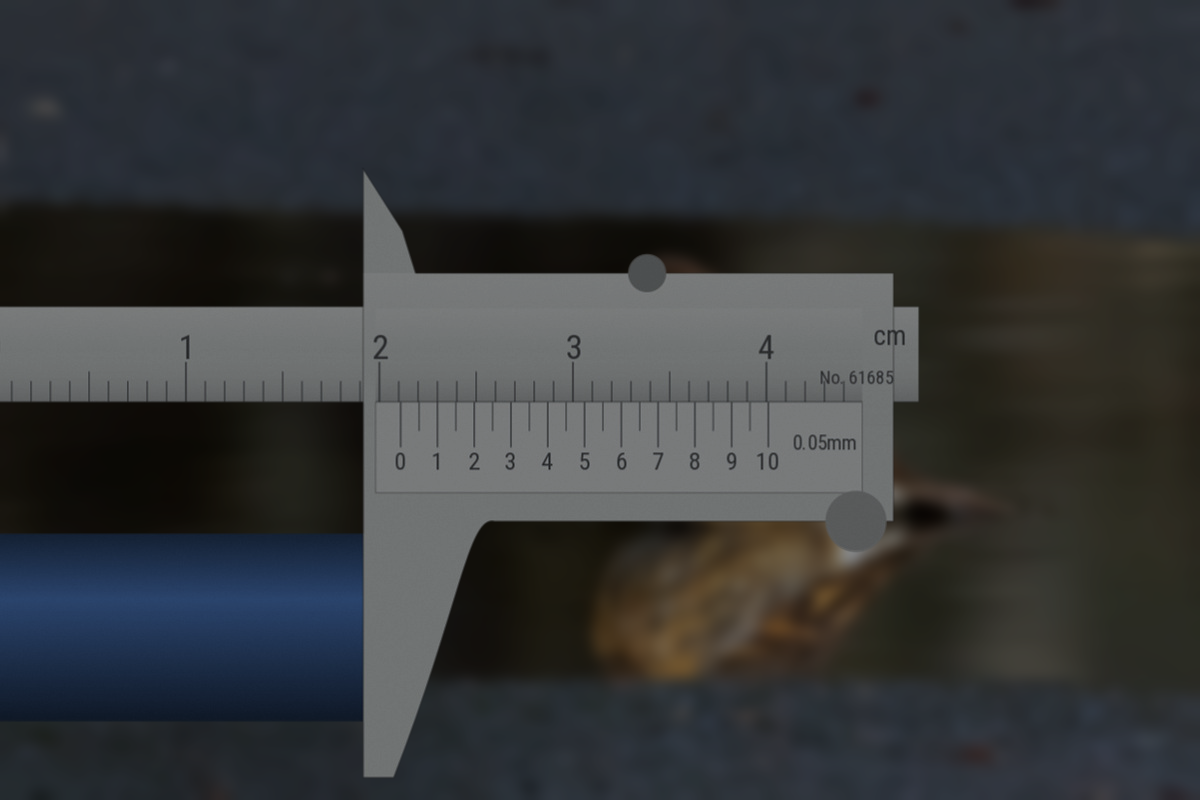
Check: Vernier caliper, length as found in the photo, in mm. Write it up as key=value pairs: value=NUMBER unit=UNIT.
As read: value=21.1 unit=mm
